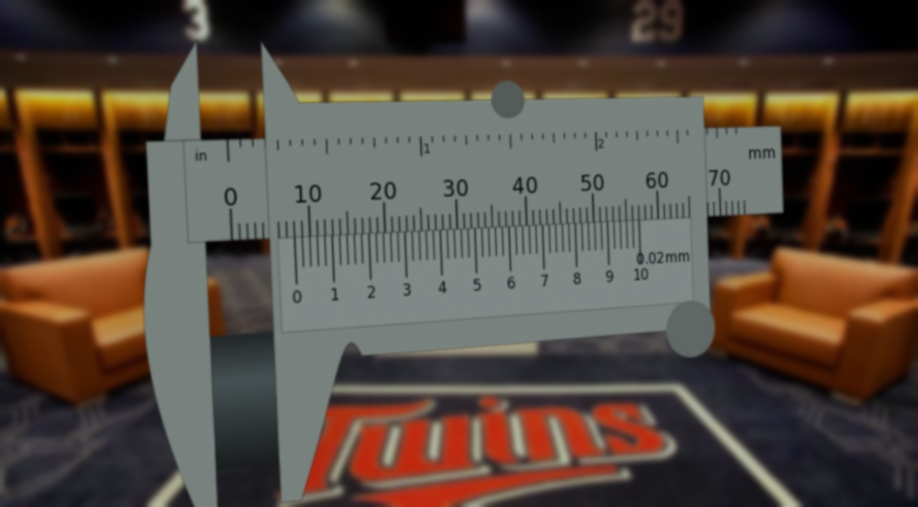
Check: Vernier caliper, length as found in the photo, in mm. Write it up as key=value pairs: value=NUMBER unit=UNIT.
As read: value=8.0 unit=mm
